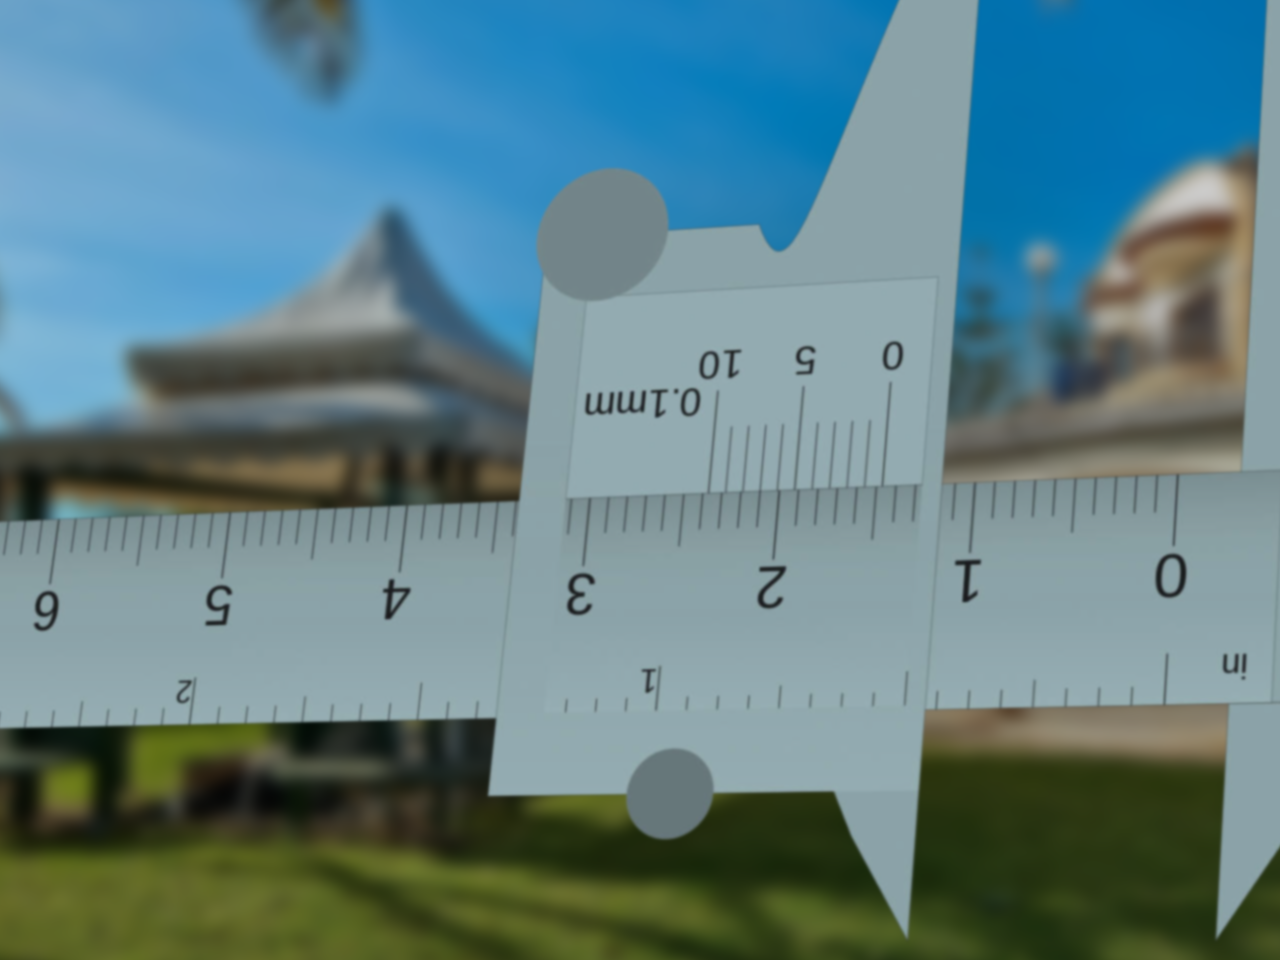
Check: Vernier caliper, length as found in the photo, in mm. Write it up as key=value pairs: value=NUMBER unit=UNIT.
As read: value=14.7 unit=mm
